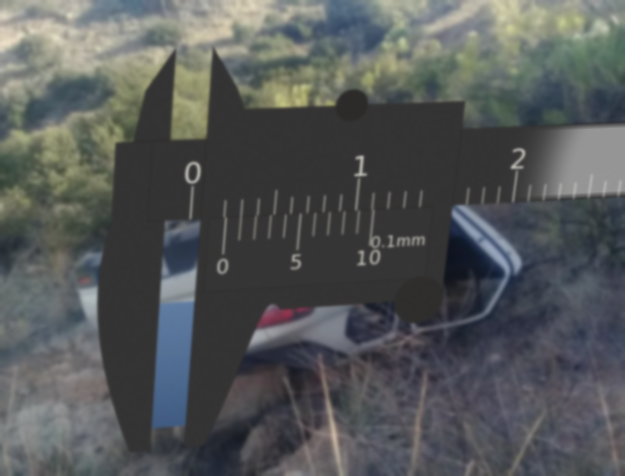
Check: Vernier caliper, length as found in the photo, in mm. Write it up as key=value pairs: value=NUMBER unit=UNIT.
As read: value=2.1 unit=mm
